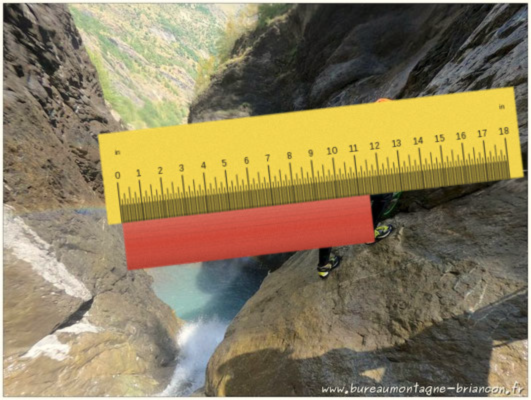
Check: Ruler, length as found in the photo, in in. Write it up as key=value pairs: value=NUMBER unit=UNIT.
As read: value=11.5 unit=in
